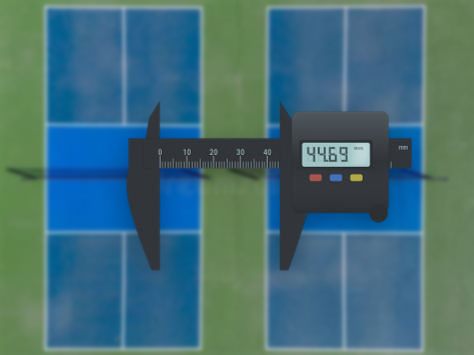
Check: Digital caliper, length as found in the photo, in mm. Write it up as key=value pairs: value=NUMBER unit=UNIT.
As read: value=44.69 unit=mm
